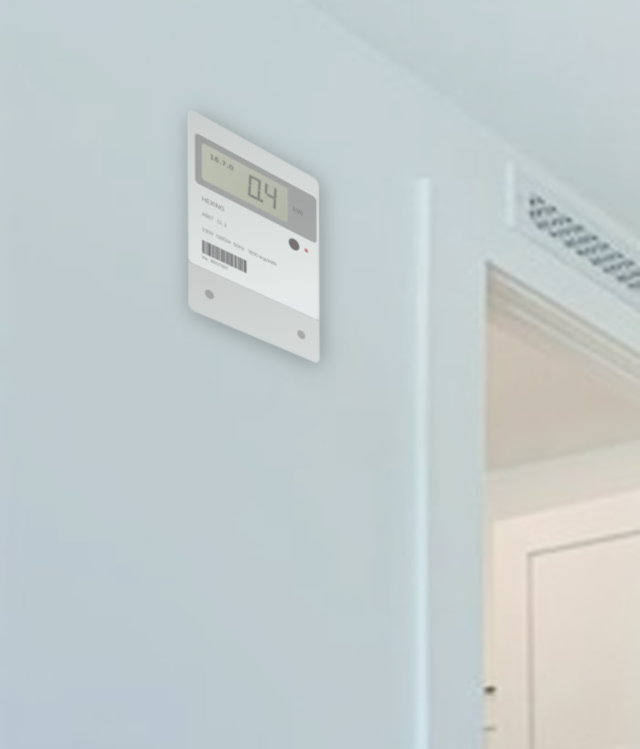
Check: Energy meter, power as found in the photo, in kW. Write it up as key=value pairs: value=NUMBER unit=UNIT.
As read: value=0.4 unit=kW
